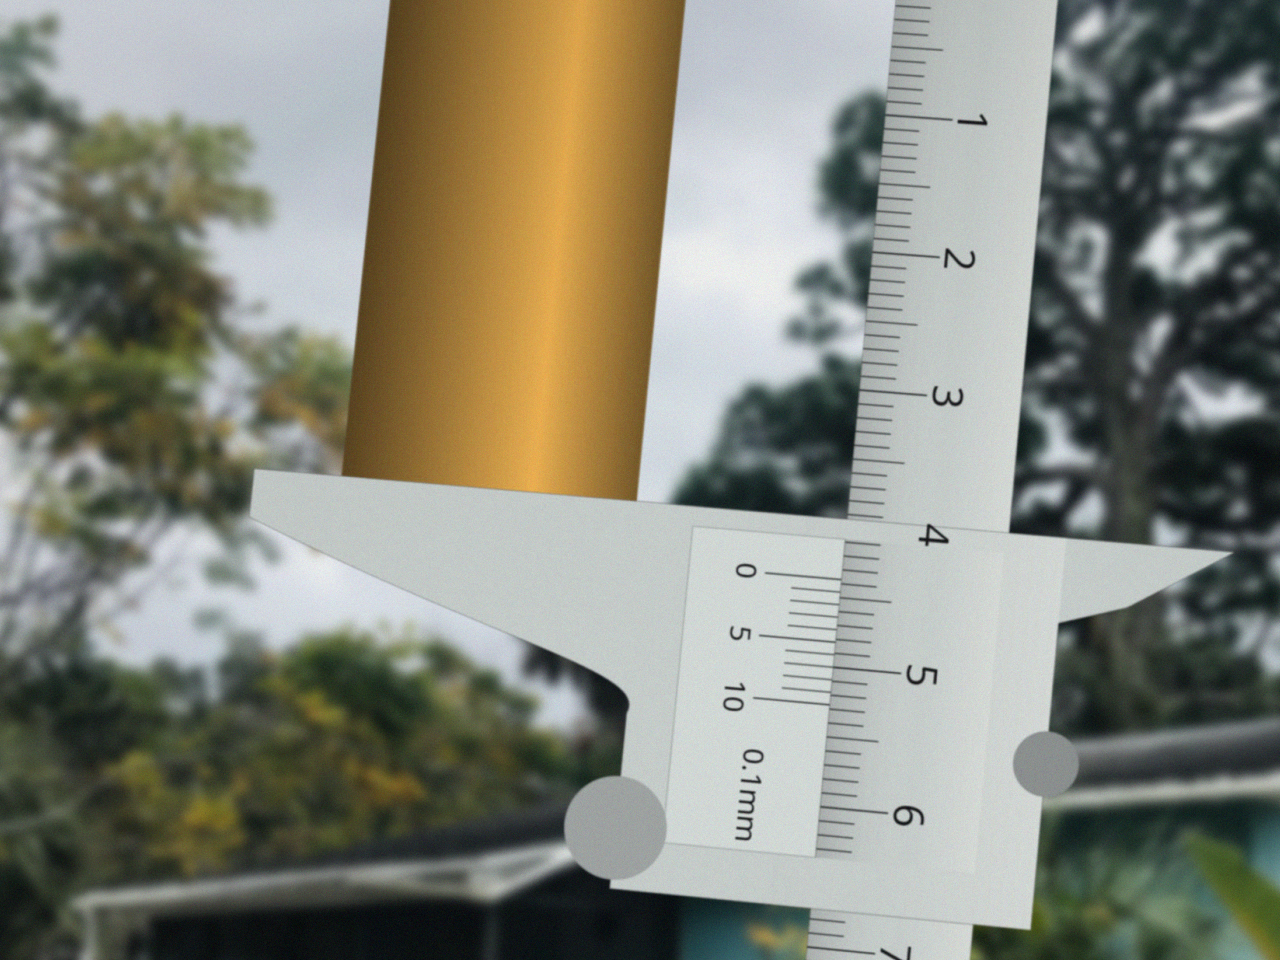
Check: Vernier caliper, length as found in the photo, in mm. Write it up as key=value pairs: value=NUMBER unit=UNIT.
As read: value=43.7 unit=mm
